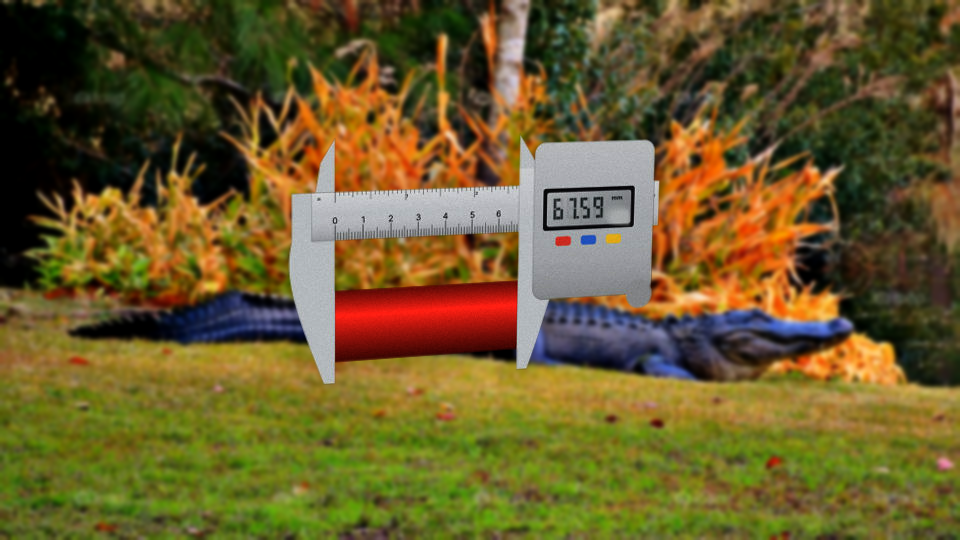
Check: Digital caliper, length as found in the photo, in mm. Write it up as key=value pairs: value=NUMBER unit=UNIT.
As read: value=67.59 unit=mm
